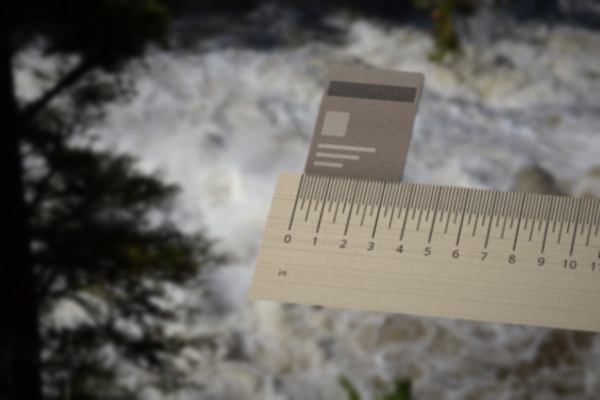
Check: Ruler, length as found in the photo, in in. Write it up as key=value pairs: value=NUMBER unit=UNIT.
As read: value=3.5 unit=in
